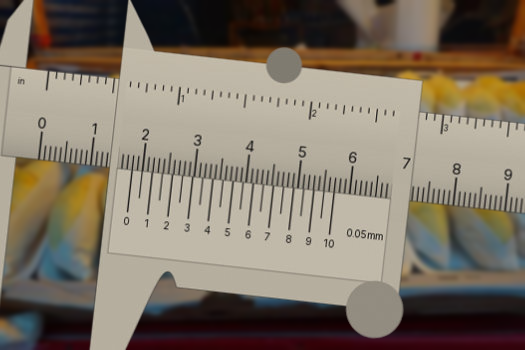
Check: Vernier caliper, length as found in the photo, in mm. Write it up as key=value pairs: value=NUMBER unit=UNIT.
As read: value=18.0 unit=mm
